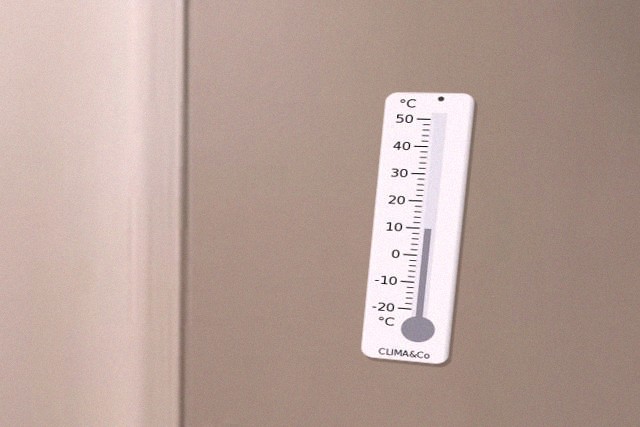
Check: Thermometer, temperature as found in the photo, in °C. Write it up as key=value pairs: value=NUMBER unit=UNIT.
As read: value=10 unit=°C
